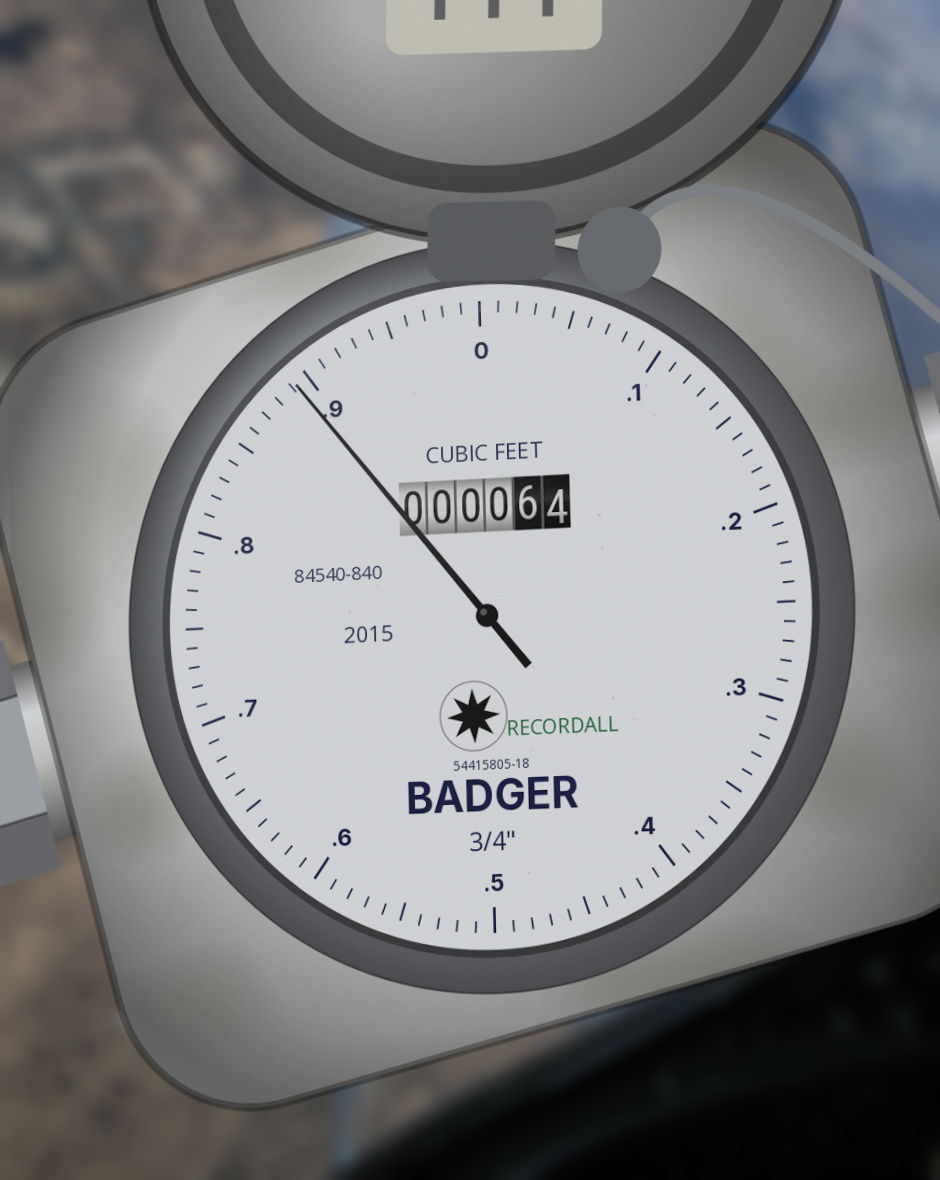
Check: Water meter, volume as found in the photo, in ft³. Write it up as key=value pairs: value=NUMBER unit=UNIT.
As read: value=63.89 unit=ft³
